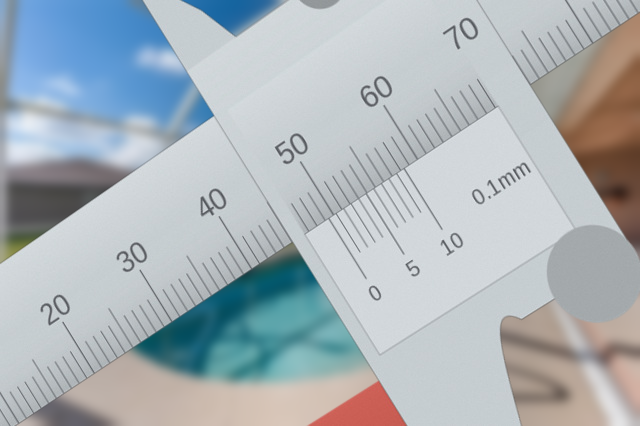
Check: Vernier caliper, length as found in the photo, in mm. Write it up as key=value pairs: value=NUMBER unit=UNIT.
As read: value=49.4 unit=mm
